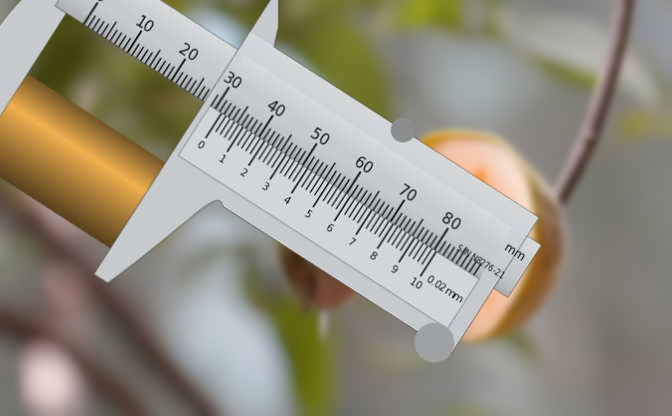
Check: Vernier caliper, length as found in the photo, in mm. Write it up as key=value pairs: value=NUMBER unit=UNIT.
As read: value=31.5 unit=mm
